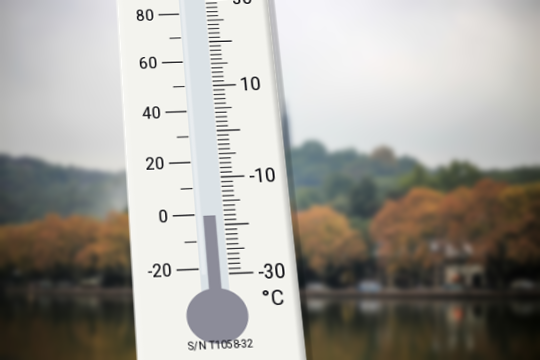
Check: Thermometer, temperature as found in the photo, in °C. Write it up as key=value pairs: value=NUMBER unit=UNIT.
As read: value=-18 unit=°C
